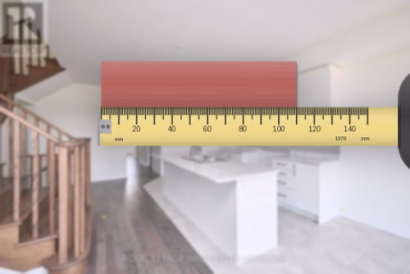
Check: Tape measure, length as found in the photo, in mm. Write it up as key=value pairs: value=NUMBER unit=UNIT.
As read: value=110 unit=mm
